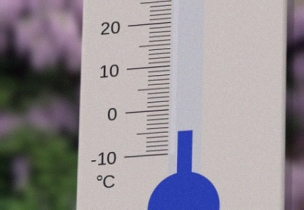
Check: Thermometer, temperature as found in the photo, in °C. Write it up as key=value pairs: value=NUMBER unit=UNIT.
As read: value=-5 unit=°C
